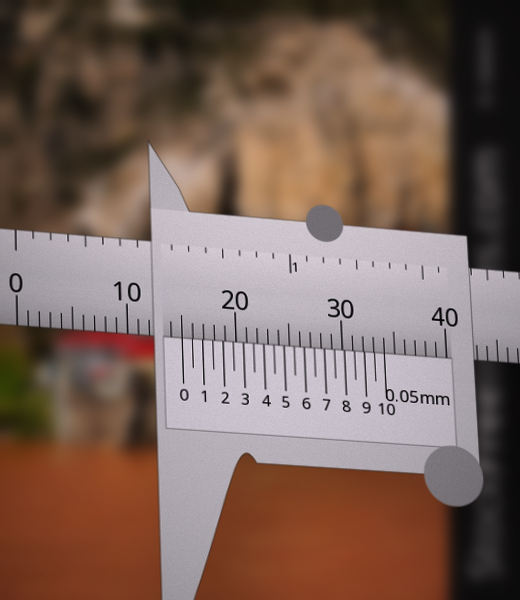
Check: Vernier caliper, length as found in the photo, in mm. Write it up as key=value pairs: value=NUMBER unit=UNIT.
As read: value=15.0 unit=mm
